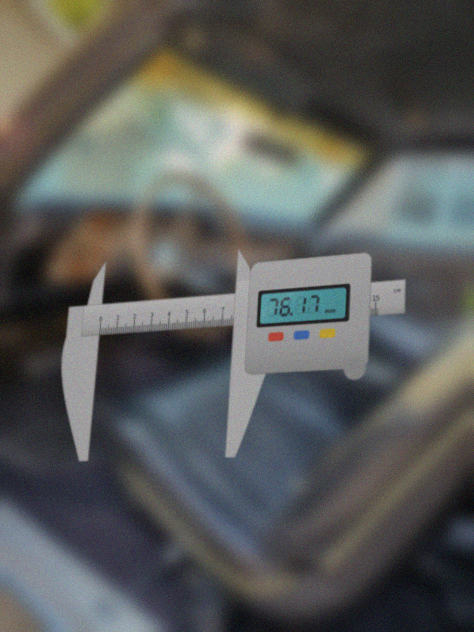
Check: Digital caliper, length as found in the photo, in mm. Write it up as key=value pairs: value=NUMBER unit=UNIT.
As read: value=76.17 unit=mm
